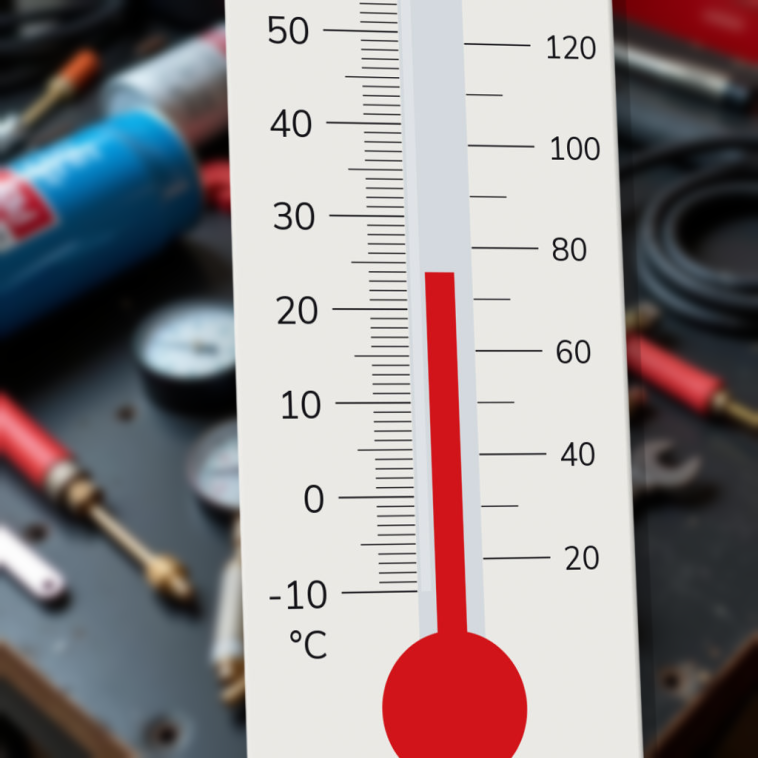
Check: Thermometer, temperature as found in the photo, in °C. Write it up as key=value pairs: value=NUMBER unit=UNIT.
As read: value=24 unit=°C
